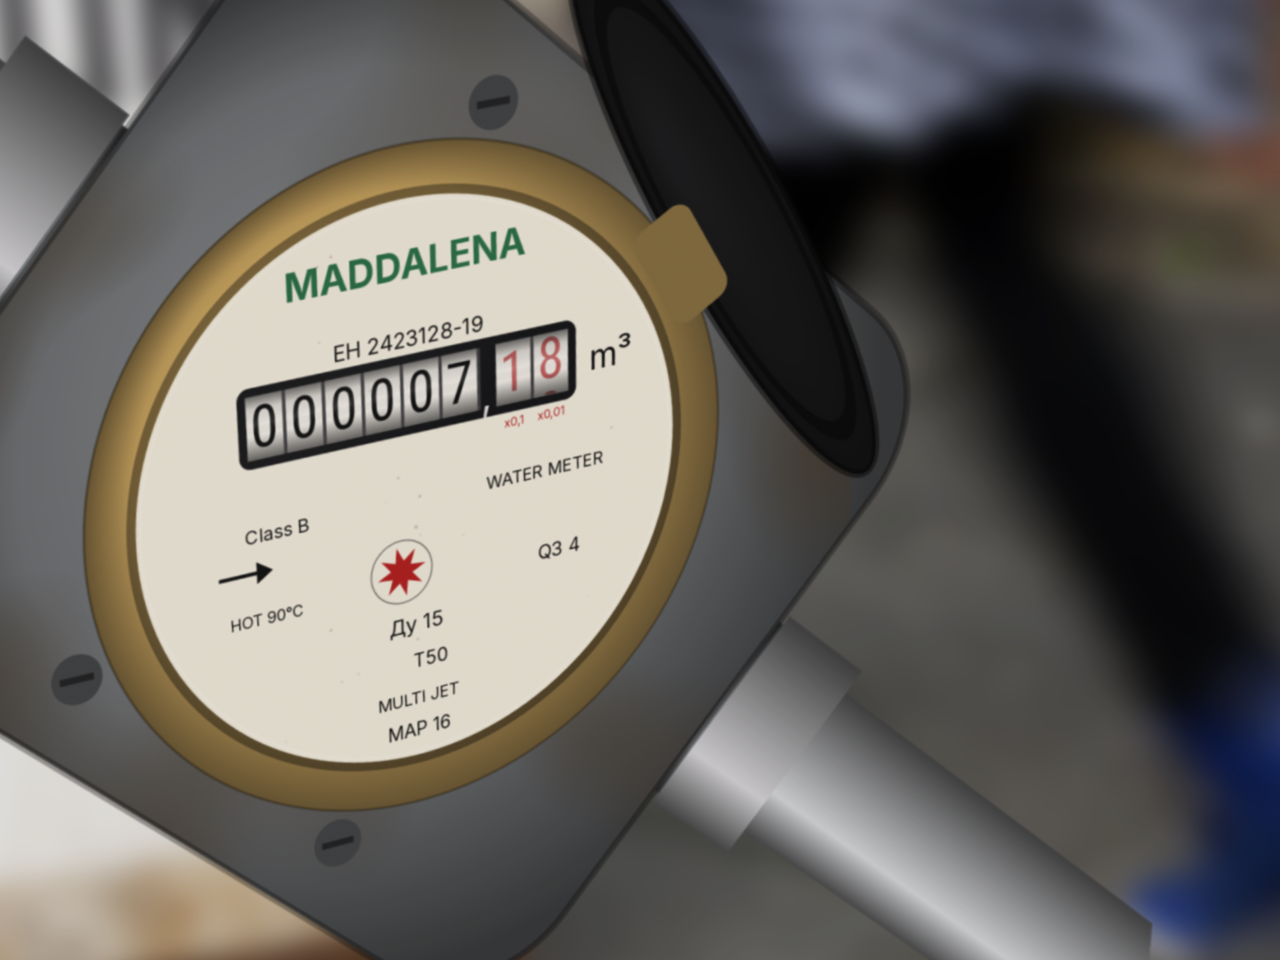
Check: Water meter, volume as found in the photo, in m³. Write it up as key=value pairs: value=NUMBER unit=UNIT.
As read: value=7.18 unit=m³
